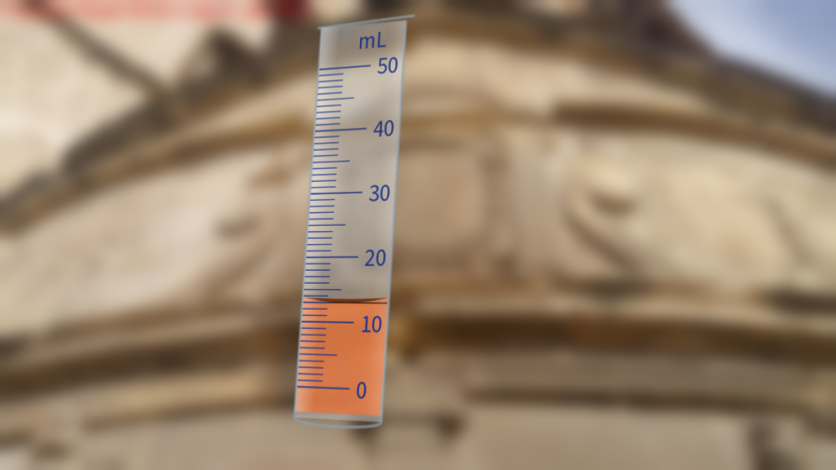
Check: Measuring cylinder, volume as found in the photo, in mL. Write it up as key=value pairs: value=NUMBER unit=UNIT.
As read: value=13 unit=mL
